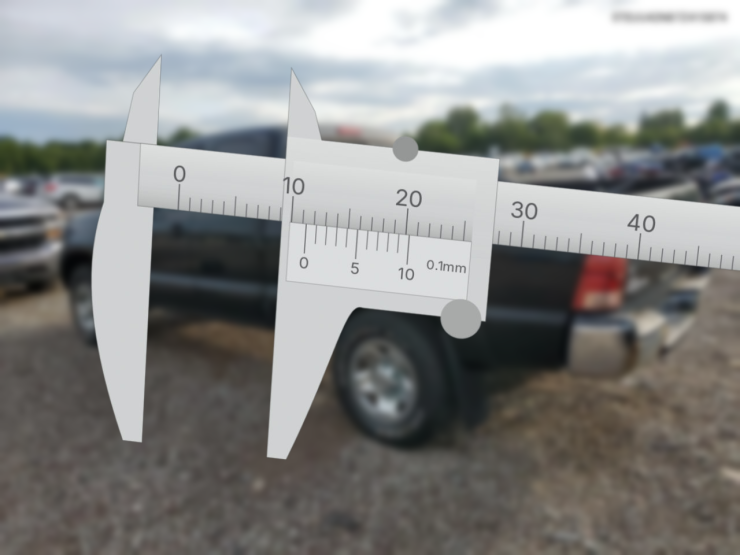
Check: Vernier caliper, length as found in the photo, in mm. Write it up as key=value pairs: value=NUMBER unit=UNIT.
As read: value=11.3 unit=mm
